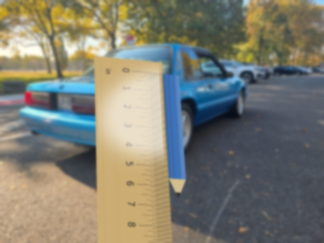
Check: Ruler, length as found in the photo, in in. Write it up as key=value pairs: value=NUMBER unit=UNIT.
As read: value=6.5 unit=in
